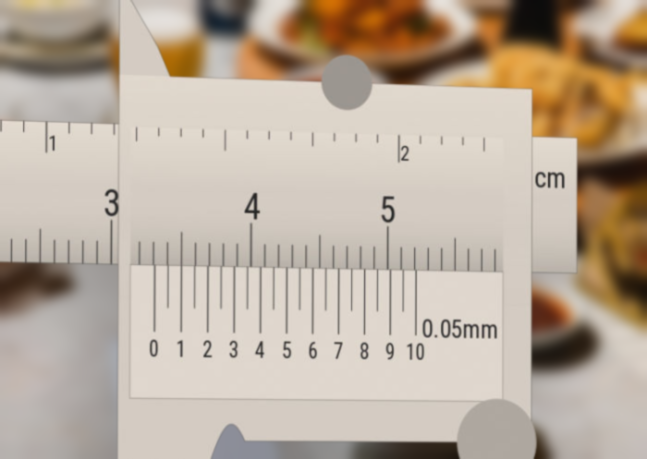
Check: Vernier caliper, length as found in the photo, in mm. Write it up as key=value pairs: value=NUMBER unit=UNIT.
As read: value=33.1 unit=mm
